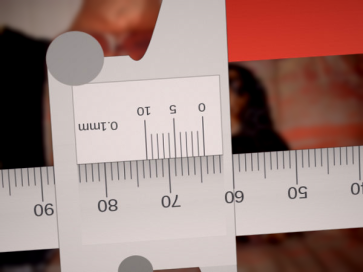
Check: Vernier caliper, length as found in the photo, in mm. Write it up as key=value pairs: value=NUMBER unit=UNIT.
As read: value=64.4 unit=mm
